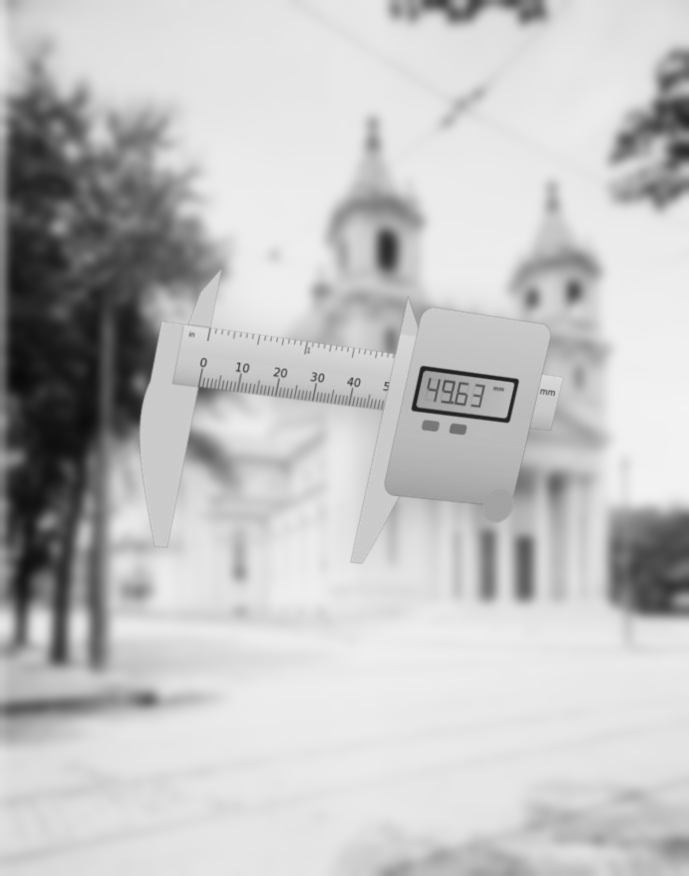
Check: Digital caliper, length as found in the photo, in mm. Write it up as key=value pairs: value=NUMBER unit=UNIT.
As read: value=49.63 unit=mm
